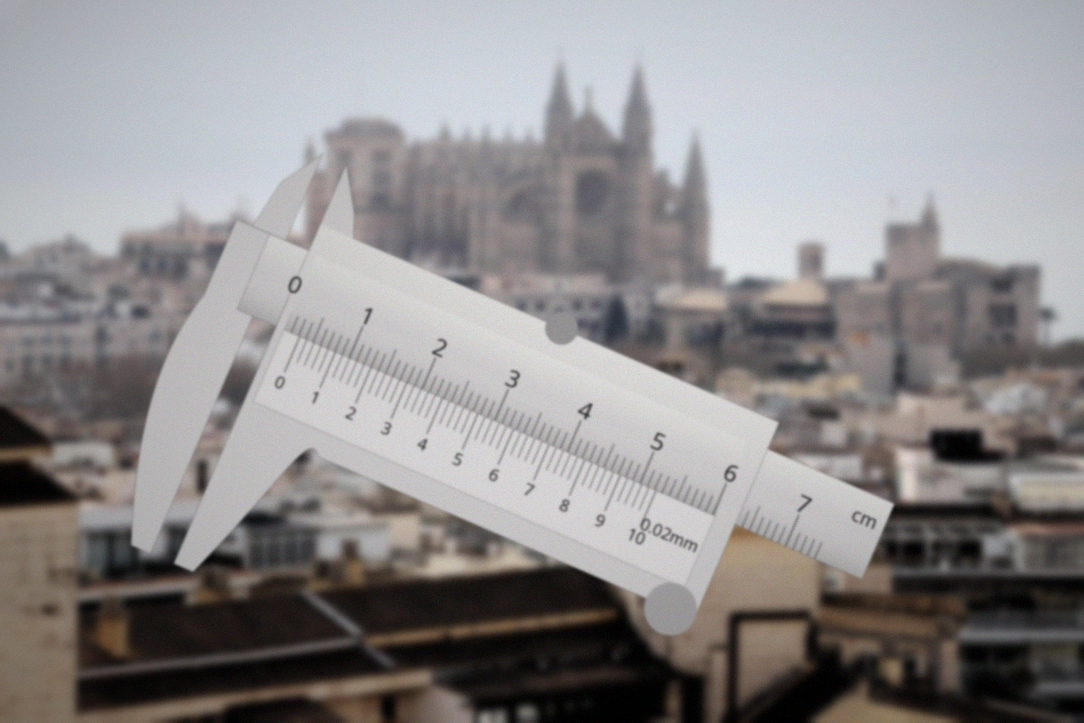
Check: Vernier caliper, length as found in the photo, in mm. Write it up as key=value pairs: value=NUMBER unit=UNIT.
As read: value=3.2 unit=mm
